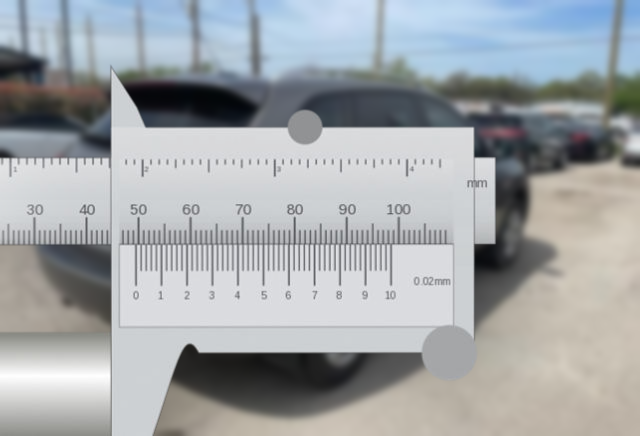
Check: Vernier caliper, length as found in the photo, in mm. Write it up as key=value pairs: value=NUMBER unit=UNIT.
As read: value=49.5 unit=mm
